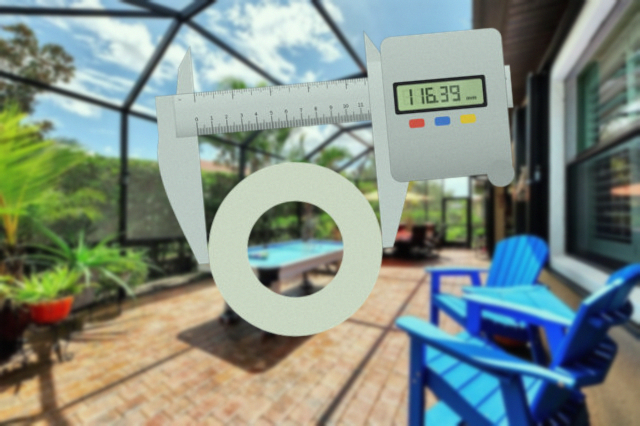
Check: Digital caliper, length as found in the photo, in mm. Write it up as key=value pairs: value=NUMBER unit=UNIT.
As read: value=116.39 unit=mm
